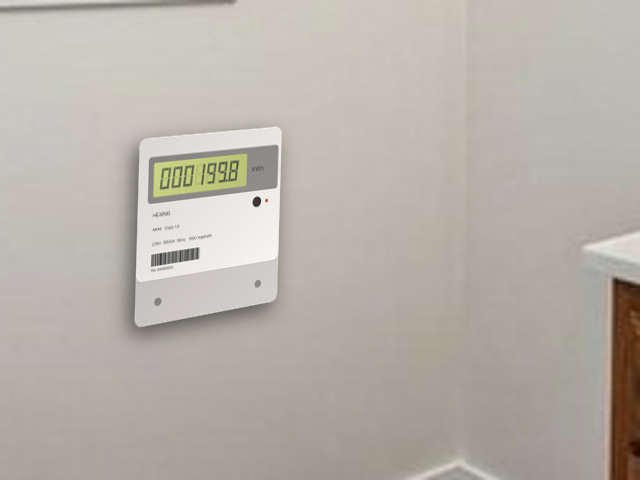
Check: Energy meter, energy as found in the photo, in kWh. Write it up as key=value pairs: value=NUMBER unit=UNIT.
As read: value=199.8 unit=kWh
